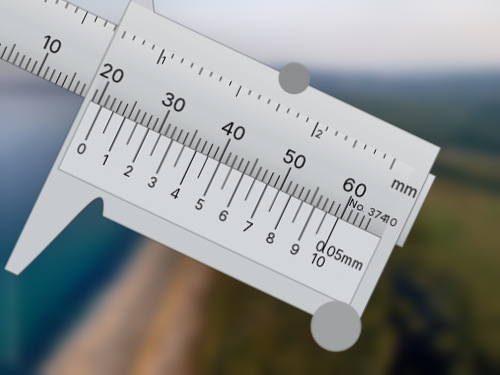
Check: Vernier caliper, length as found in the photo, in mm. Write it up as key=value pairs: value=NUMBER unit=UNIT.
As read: value=20.6 unit=mm
